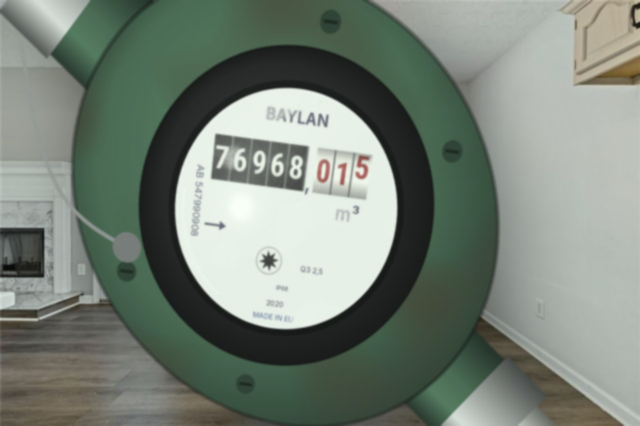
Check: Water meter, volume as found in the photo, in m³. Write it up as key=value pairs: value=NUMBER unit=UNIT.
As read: value=76968.015 unit=m³
